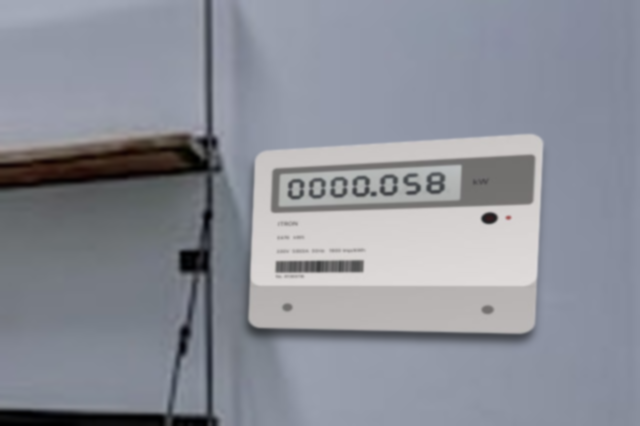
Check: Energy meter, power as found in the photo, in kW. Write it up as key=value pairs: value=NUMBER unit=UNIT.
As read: value=0.058 unit=kW
